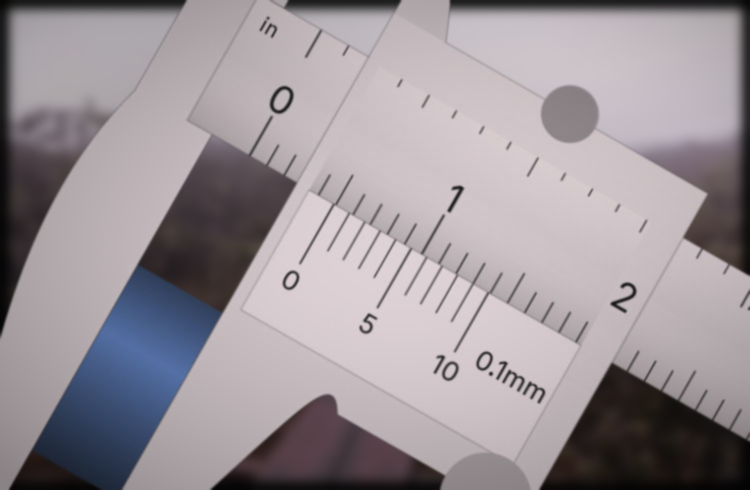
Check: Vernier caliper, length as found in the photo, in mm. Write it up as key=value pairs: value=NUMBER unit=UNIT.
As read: value=4.9 unit=mm
